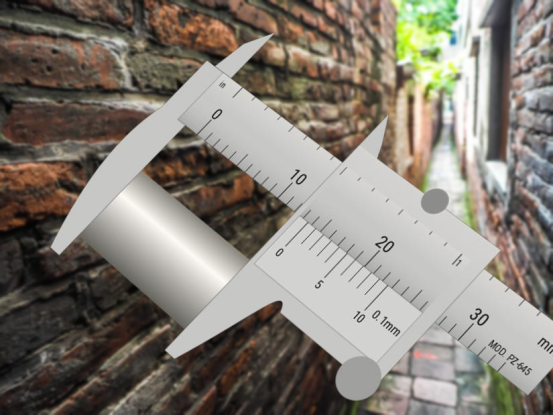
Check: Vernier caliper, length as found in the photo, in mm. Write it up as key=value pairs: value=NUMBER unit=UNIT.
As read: value=13.6 unit=mm
